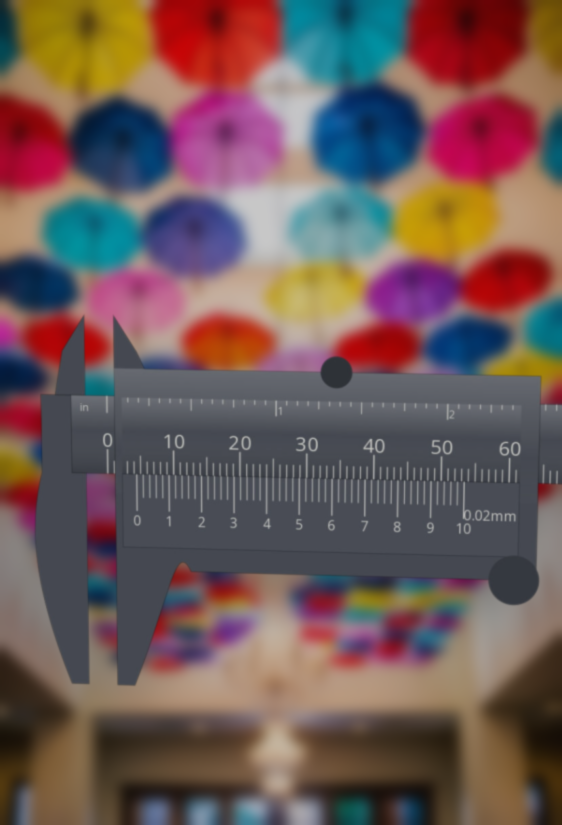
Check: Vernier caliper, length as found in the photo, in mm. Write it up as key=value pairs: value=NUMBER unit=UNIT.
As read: value=4.4 unit=mm
